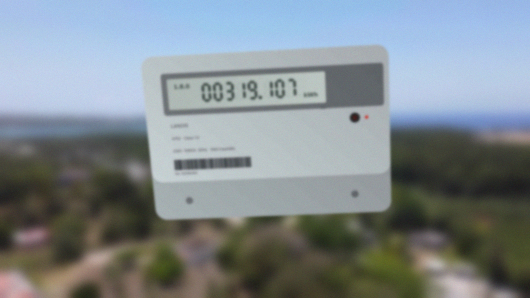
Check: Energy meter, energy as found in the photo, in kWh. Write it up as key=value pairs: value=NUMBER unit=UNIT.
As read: value=319.107 unit=kWh
